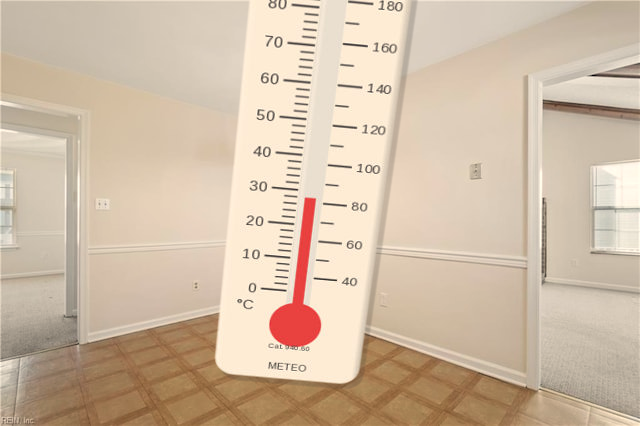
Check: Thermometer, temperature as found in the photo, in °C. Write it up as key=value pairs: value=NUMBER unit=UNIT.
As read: value=28 unit=°C
